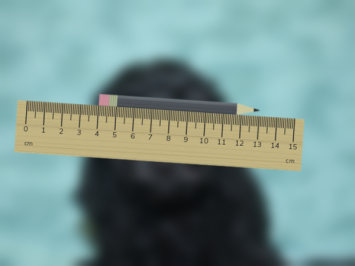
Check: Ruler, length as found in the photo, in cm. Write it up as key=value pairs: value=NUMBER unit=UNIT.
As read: value=9 unit=cm
